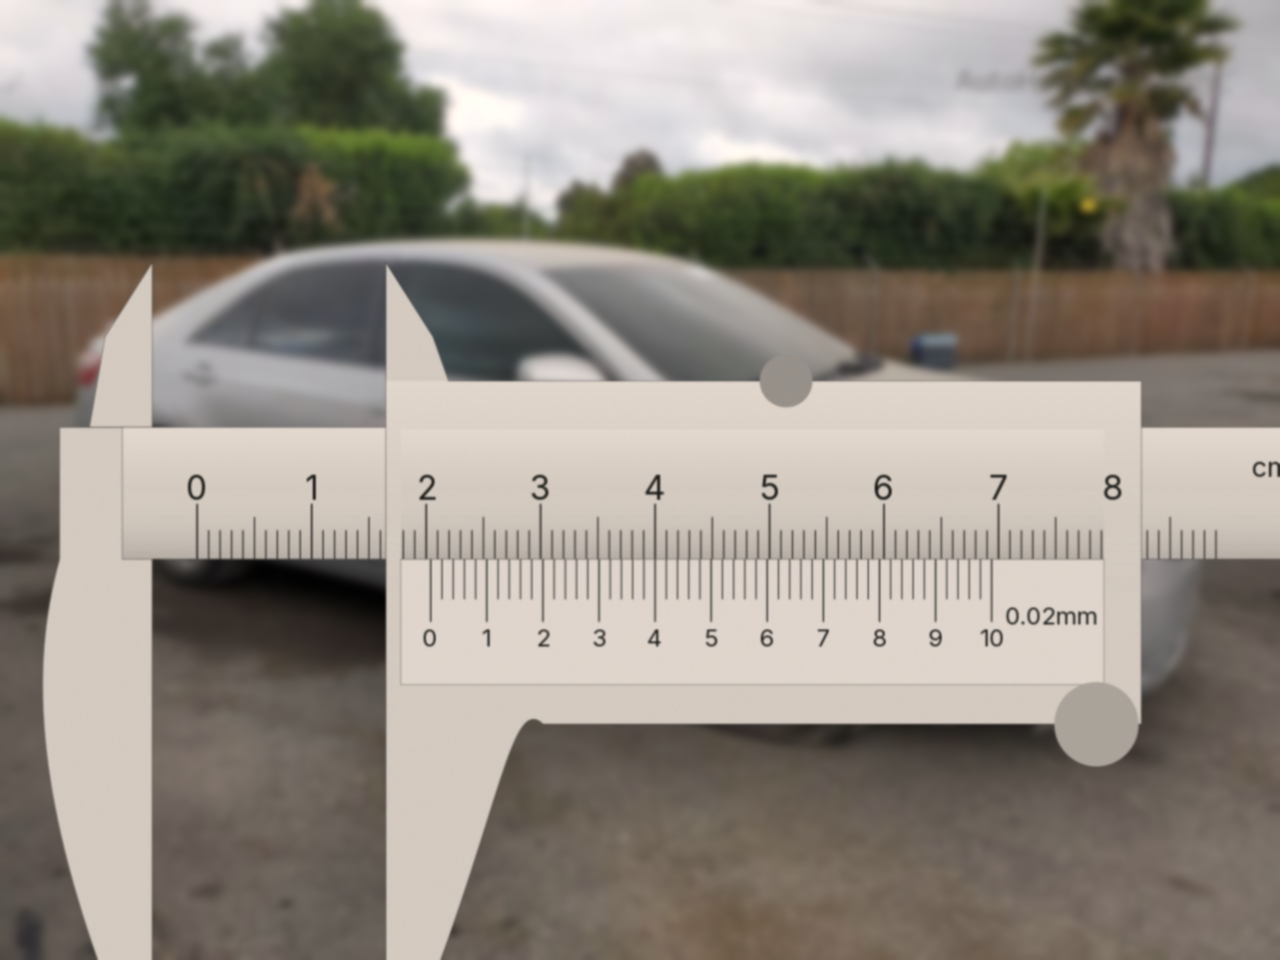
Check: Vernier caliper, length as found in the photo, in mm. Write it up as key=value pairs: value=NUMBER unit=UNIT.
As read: value=20.4 unit=mm
